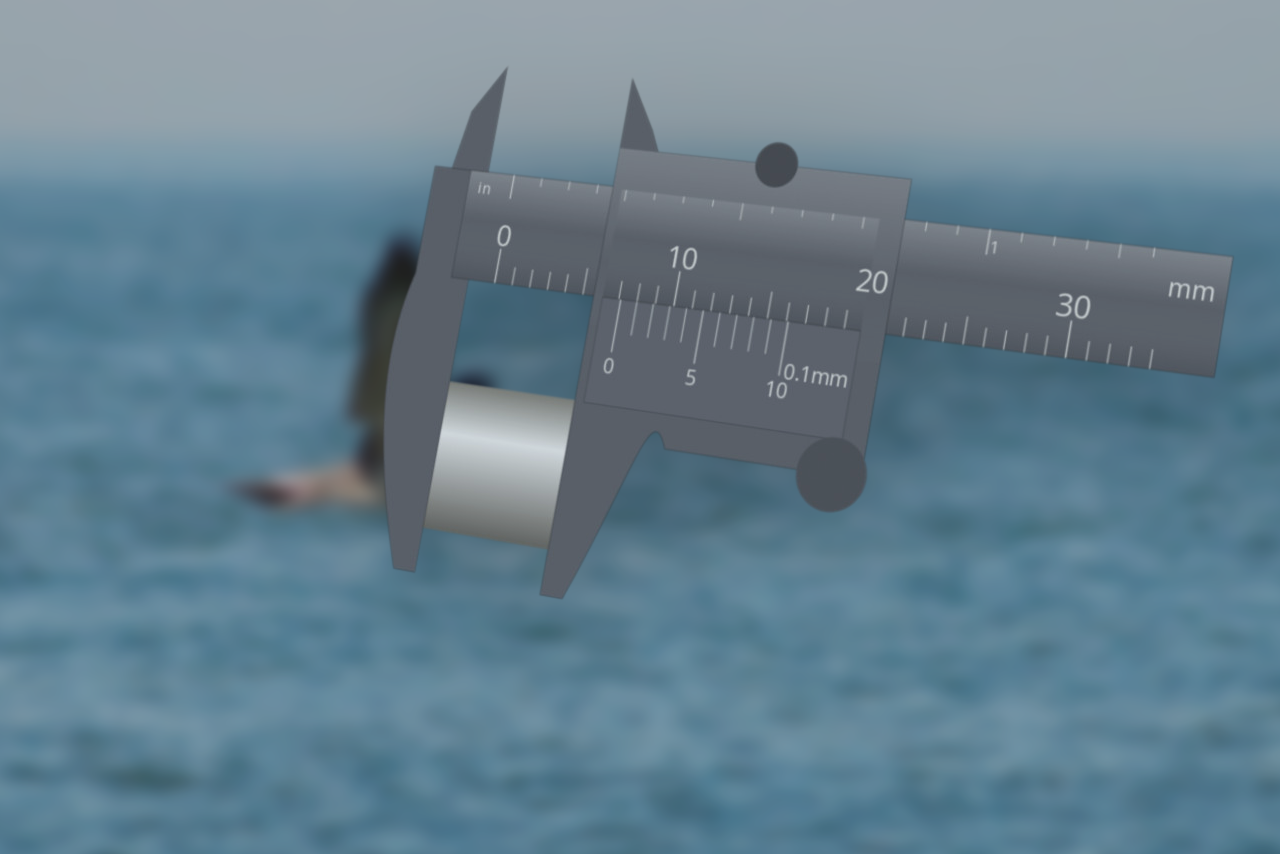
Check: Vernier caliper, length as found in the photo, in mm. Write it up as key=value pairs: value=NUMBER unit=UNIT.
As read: value=7.1 unit=mm
